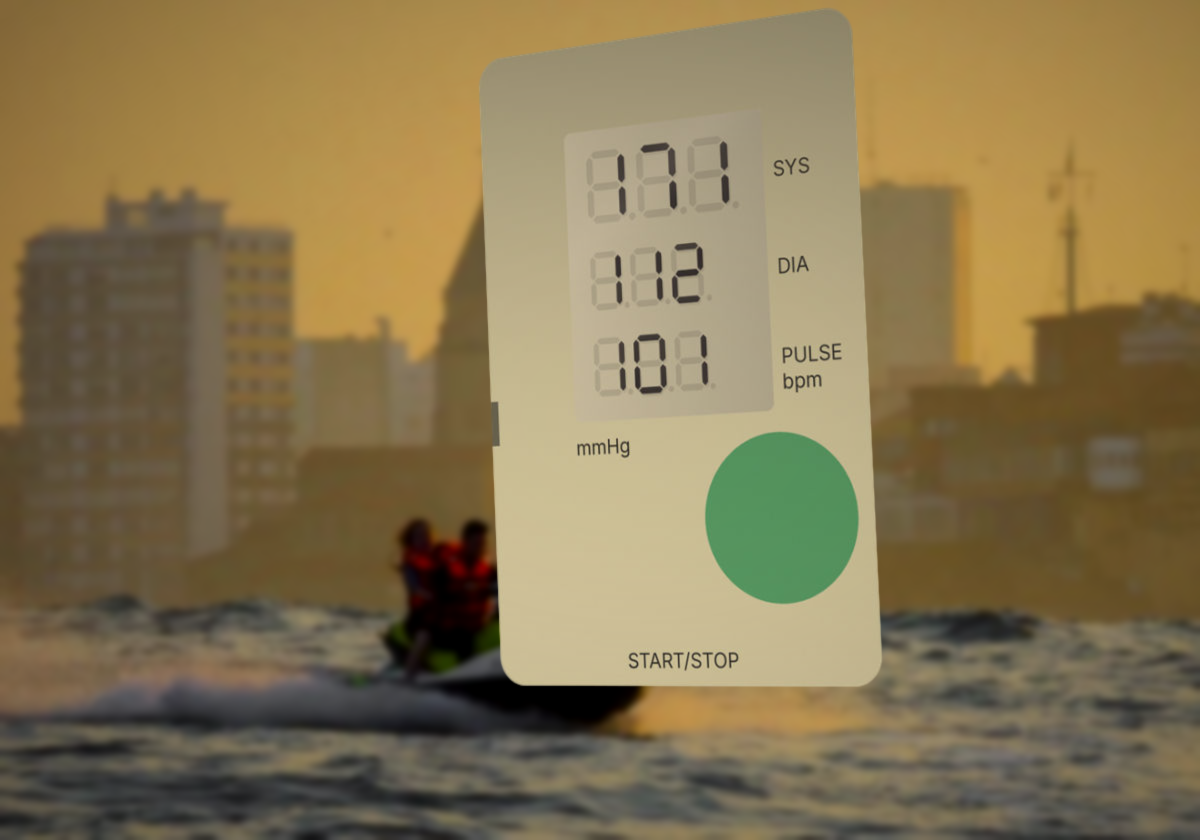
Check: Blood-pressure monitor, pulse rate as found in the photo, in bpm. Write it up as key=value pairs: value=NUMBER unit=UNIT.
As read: value=101 unit=bpm
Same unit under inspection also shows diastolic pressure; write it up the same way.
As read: value=112 unit=mmHg
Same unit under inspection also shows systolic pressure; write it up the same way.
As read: value=171 unit=mmHg
